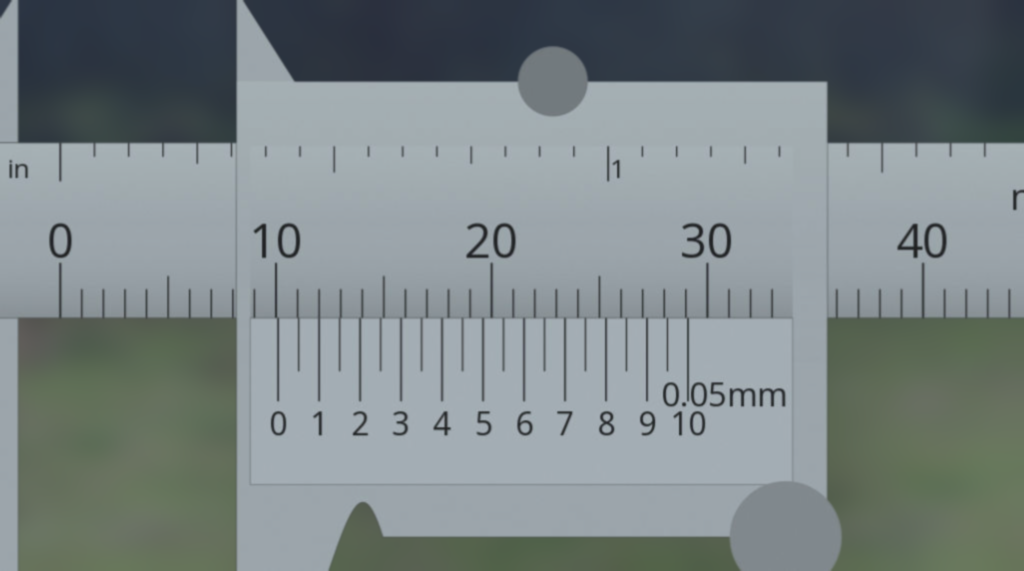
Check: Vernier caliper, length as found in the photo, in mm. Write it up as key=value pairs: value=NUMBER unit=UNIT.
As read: value=10.1 unit=mm
